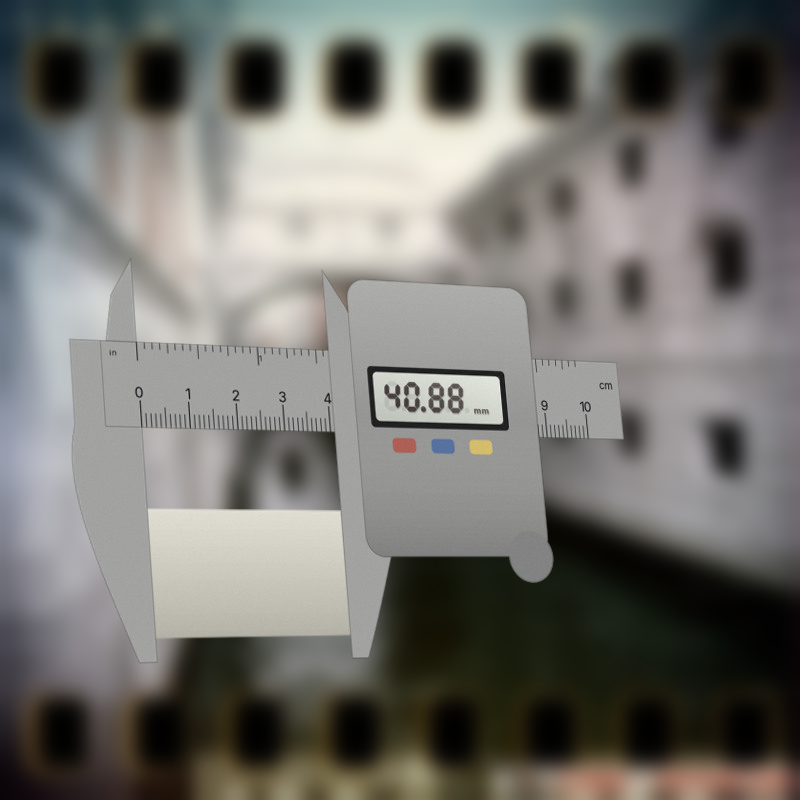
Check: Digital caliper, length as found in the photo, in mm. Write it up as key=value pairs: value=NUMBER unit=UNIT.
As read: value=40.88 unit=mm
